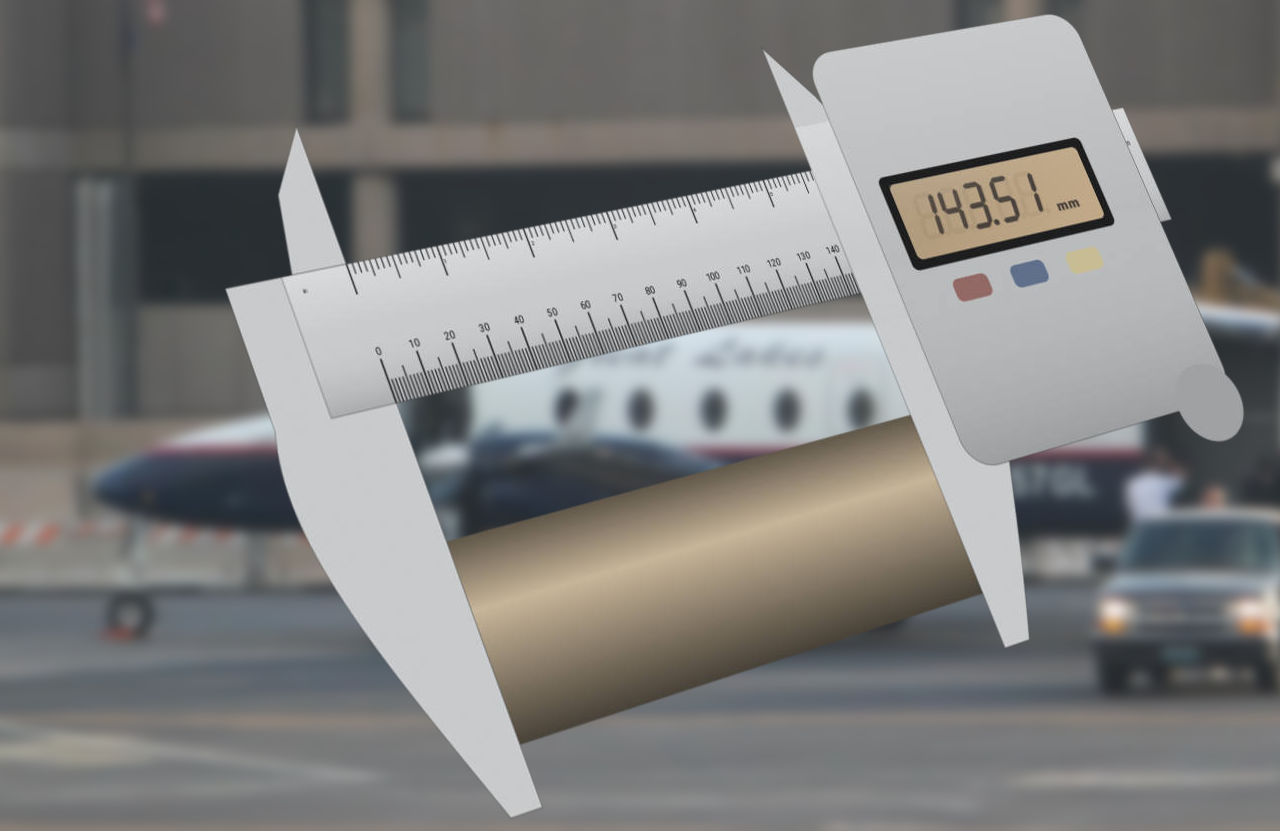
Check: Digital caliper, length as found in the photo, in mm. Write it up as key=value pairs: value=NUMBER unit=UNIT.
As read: value=143.51 unit=mm
